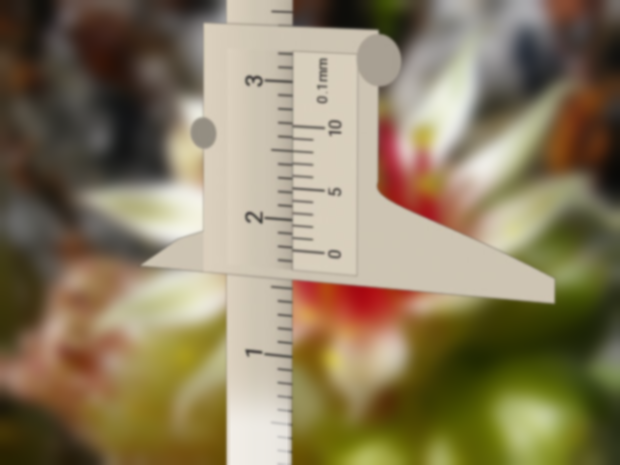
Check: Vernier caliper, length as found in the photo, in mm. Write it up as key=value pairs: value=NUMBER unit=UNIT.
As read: value=17.8 unit=mm
